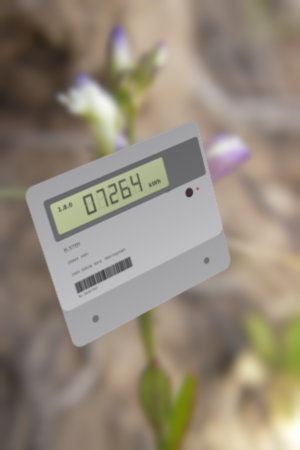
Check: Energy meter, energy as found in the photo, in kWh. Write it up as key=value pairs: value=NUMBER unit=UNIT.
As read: value=7264 unit=kWh
